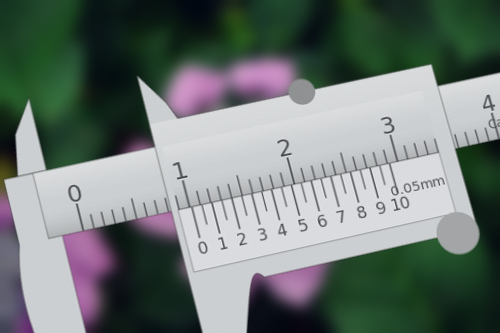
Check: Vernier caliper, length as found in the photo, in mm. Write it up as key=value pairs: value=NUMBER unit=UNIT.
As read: value=10.2 unit=mm
